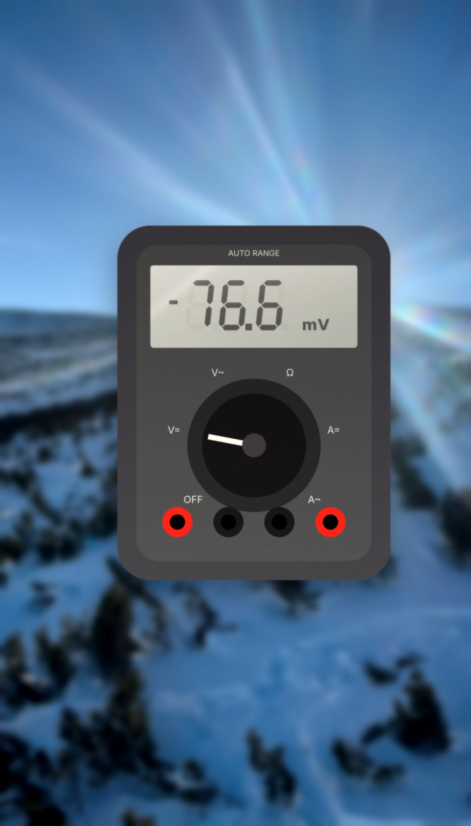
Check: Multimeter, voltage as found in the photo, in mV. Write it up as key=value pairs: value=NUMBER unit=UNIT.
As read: value=-76.6 unit=mV
